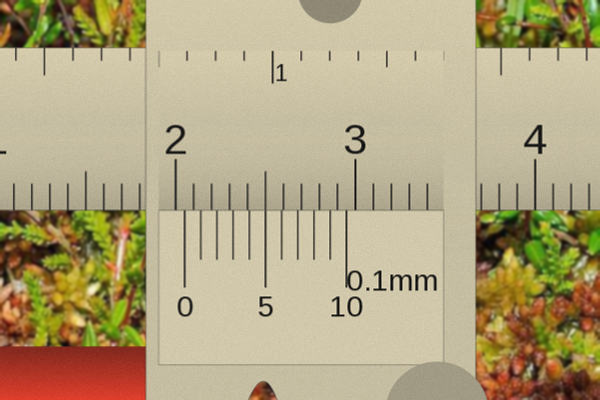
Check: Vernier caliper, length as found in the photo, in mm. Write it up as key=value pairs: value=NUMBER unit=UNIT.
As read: value=20.5 unit=mm
